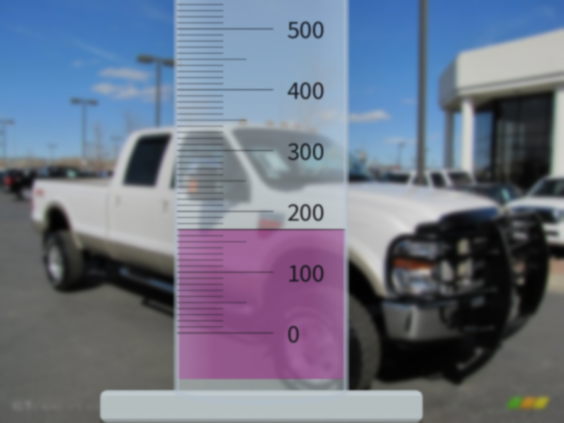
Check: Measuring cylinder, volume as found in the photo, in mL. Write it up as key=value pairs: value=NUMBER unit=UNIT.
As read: value=170 unit=mL
